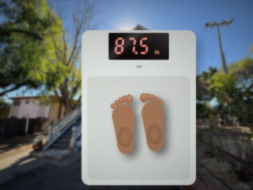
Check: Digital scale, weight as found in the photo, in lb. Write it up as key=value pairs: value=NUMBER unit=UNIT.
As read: value=87.5 unit=lb
